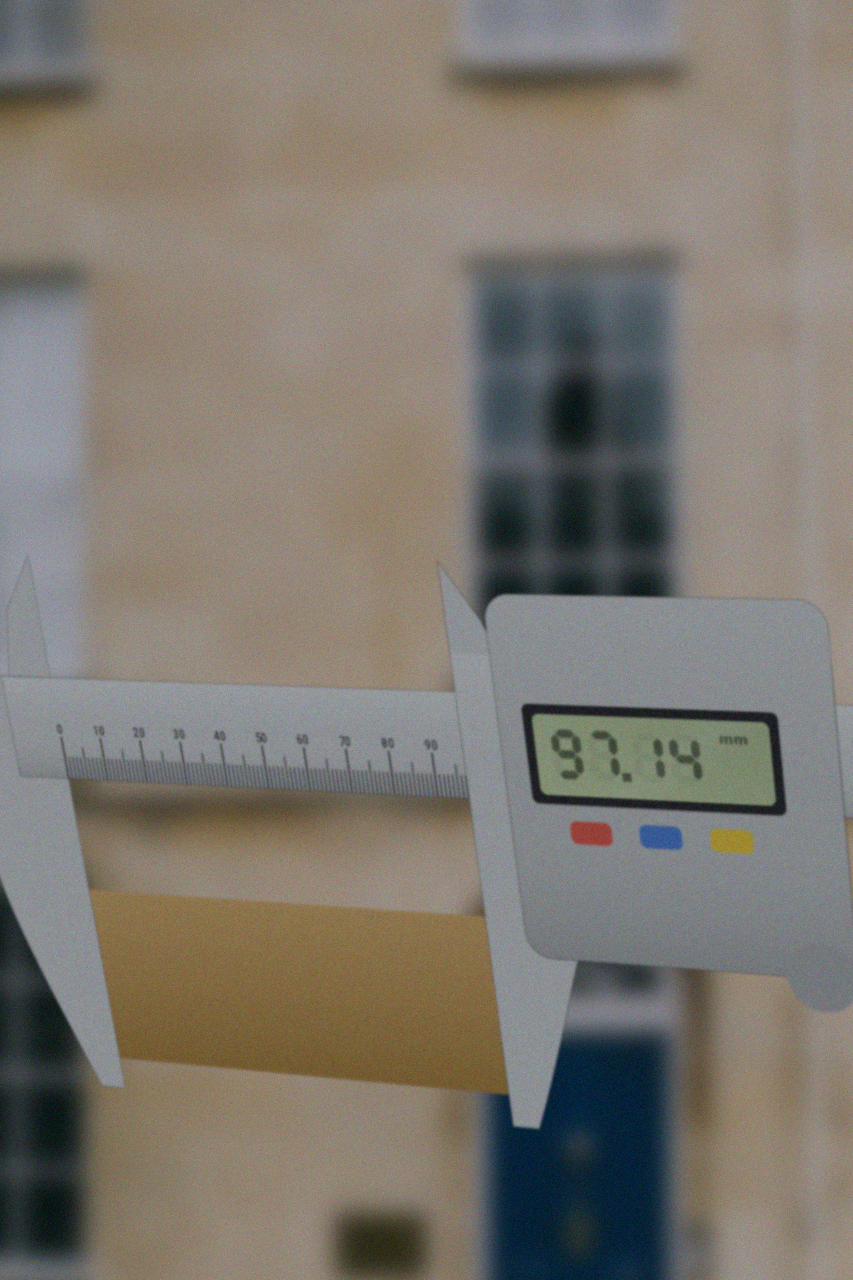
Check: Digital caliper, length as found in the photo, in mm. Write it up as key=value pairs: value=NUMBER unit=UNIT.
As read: value=97.14 unit=mm
